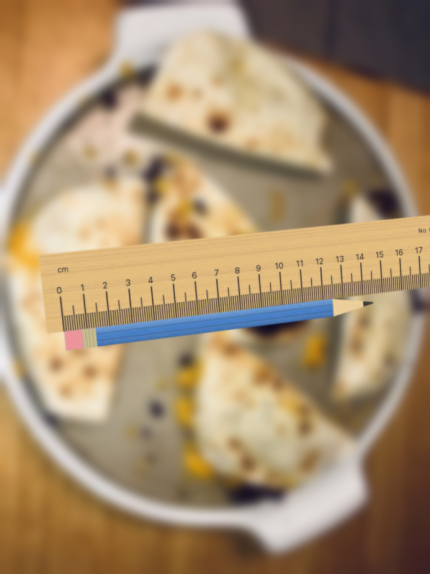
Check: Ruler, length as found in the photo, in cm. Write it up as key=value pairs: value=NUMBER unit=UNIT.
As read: value=14.5 unit=cm
